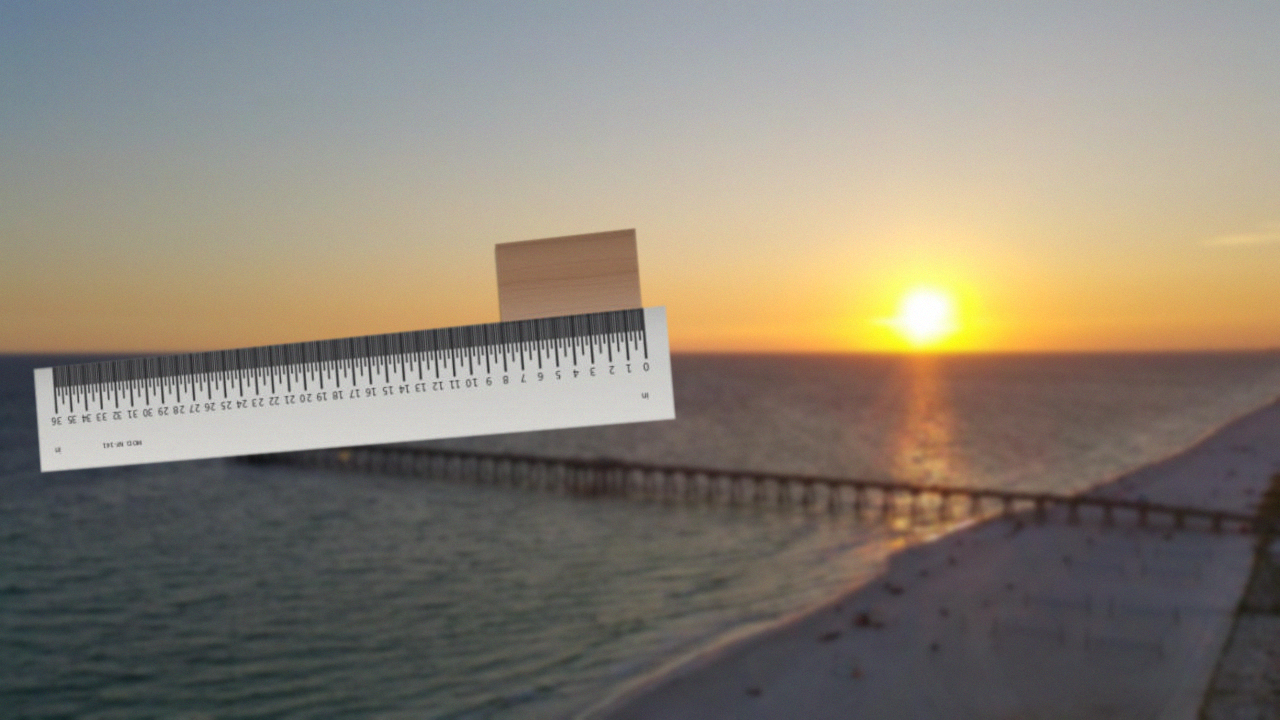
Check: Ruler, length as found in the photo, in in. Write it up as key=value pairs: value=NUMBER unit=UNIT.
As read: value=8 unit=in
